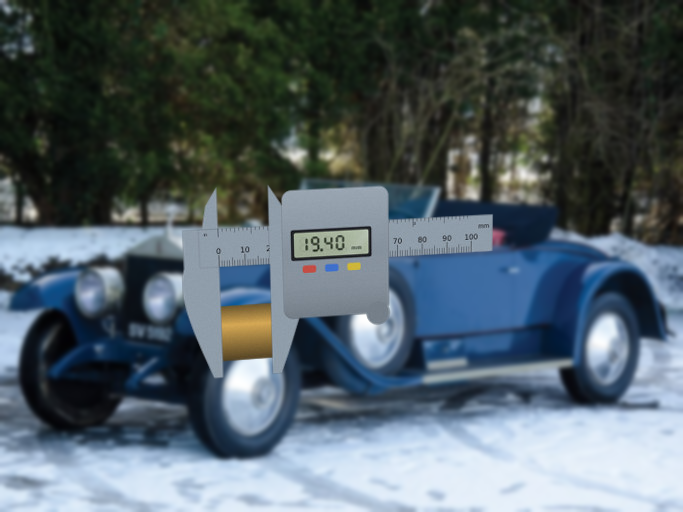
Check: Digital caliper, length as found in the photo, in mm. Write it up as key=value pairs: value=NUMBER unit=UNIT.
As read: value=19.40 unit=mm
